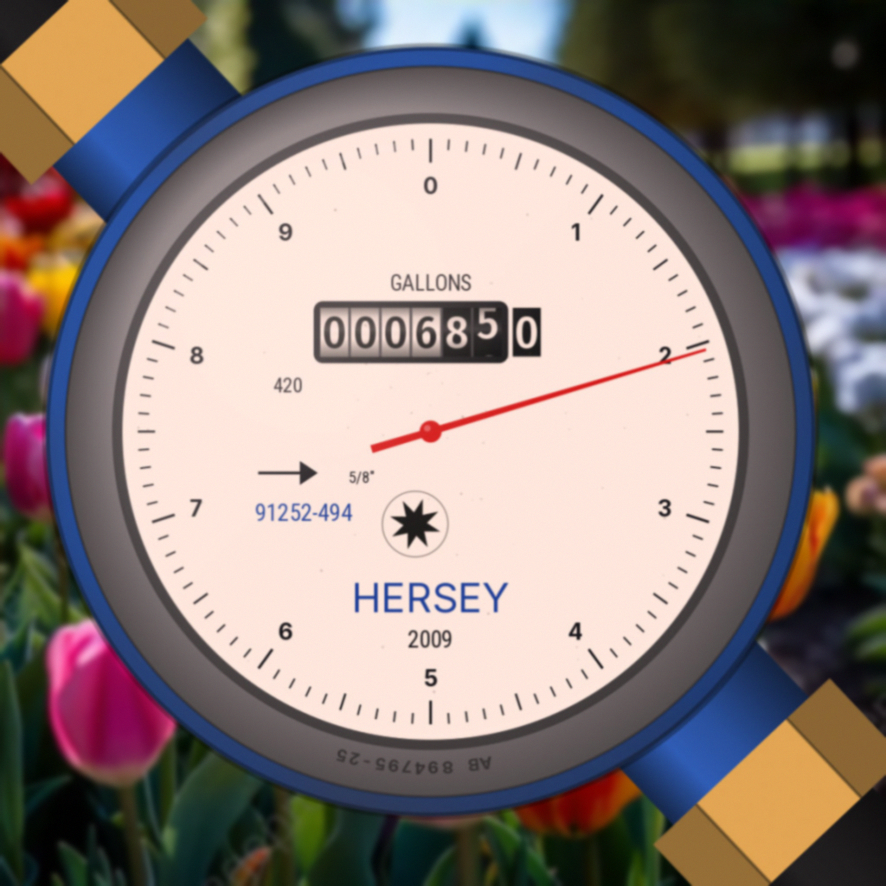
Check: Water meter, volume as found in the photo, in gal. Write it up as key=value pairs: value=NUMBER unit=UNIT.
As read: value=6852.0 unit=gal
